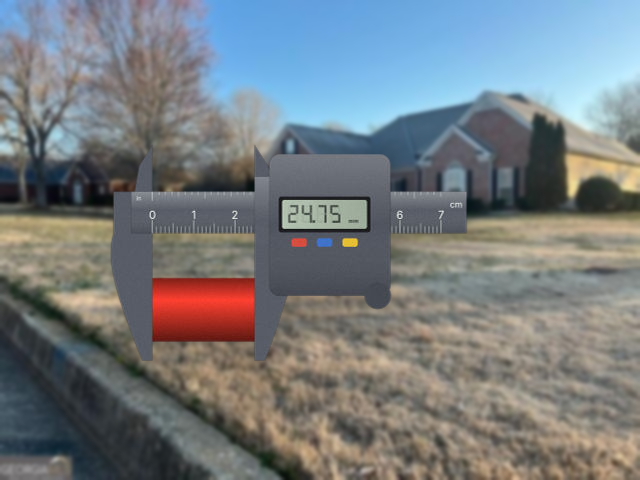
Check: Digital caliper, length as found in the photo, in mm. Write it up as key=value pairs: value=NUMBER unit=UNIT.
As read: value=24.75 unit=mm
